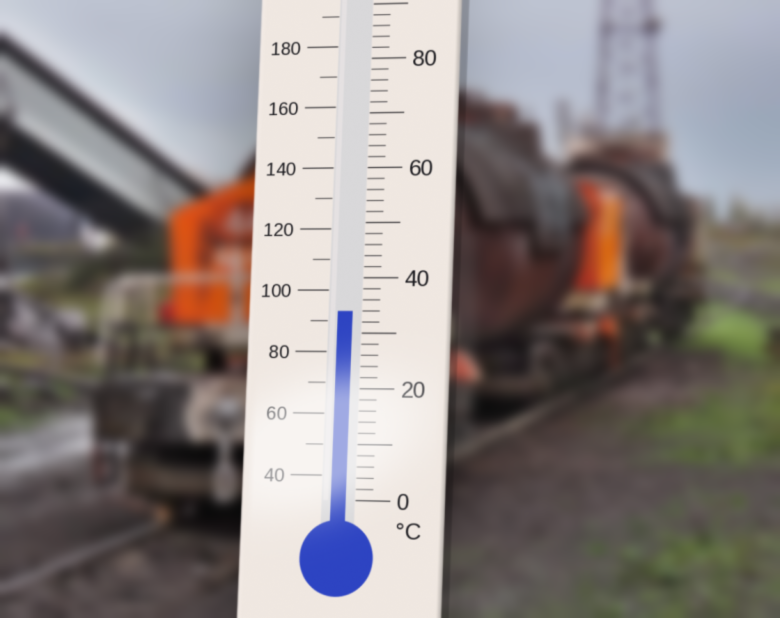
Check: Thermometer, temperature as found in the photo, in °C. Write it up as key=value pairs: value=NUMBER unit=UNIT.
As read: value=34 unit=°C
